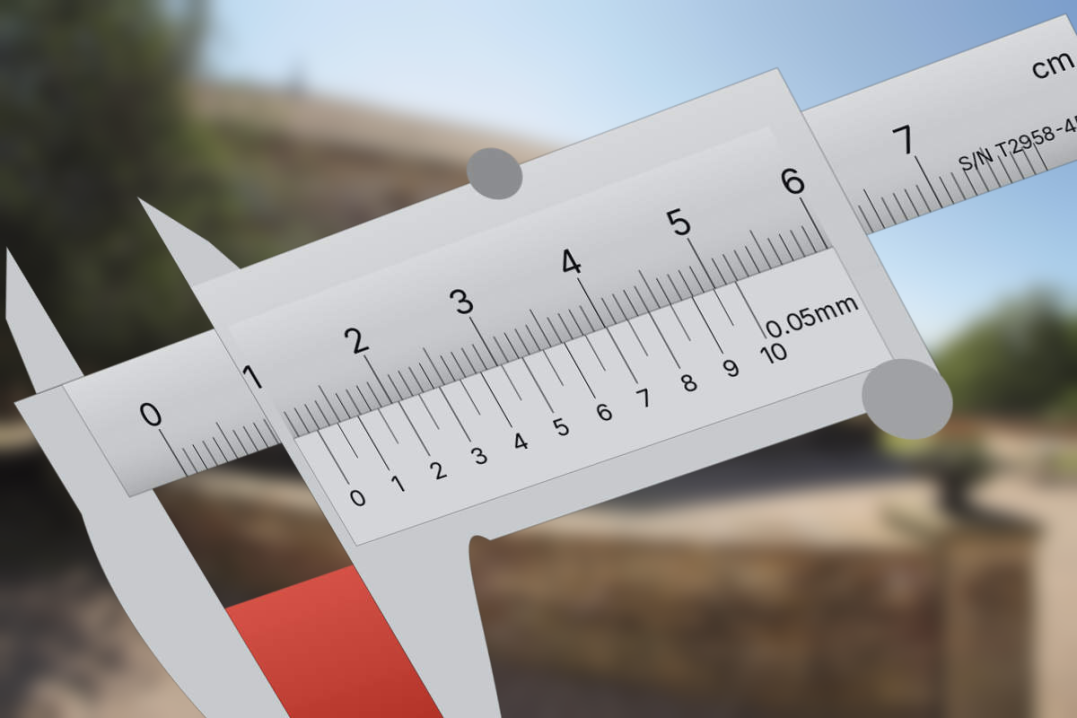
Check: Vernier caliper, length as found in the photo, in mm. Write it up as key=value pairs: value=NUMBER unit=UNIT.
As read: value=12.8 unit=mm
